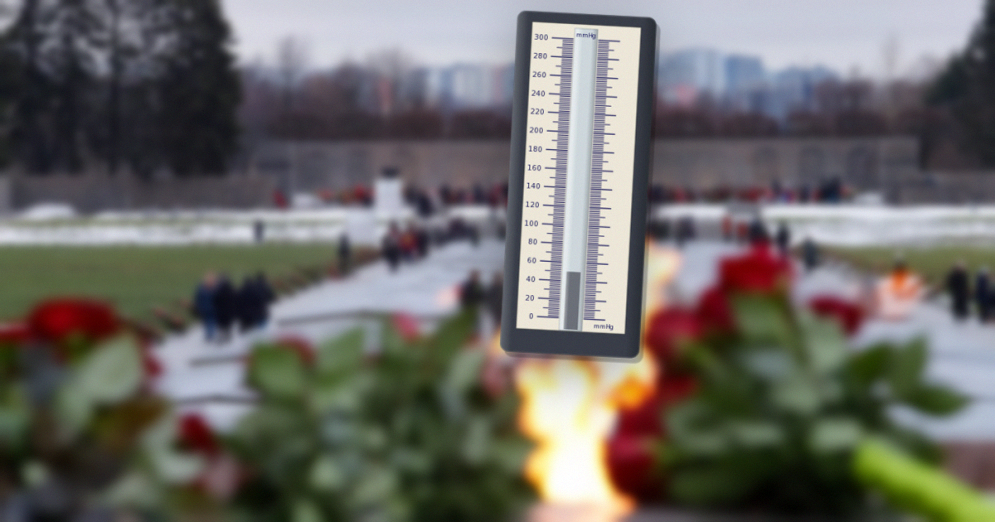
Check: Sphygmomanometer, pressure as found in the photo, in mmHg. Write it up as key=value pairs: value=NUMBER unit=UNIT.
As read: value=50 unit=mmHg
